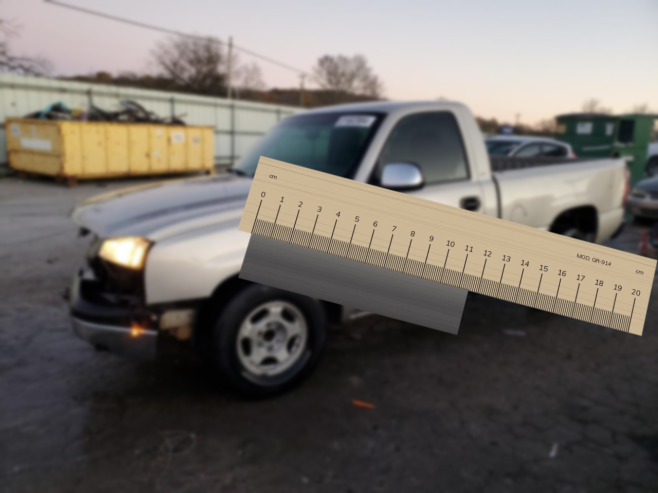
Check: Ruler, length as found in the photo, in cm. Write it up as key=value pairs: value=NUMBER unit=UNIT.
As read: value=11.5 unit=cm
